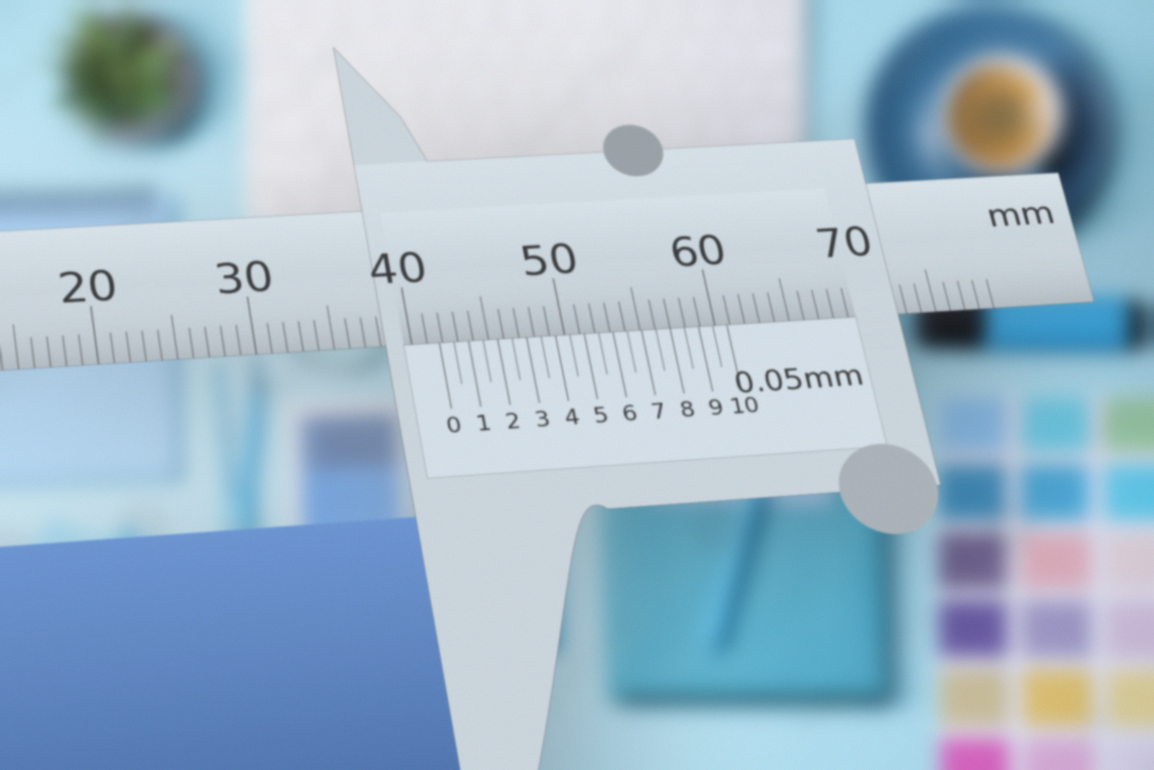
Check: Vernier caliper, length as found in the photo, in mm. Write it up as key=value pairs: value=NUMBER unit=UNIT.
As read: value=41.8 unit=mm
